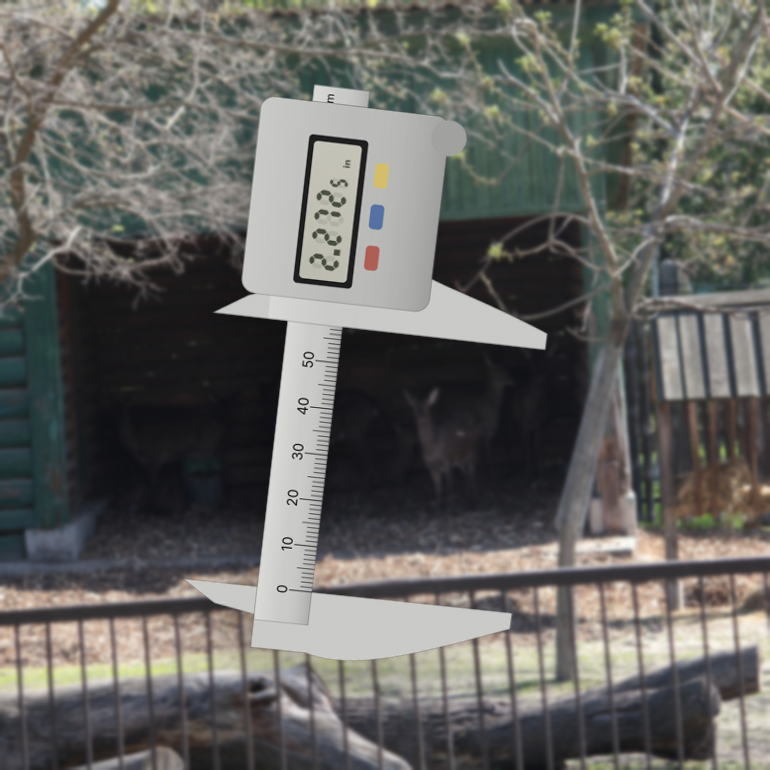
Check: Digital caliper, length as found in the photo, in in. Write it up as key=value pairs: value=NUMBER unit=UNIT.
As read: value=2.2725 unit=in
